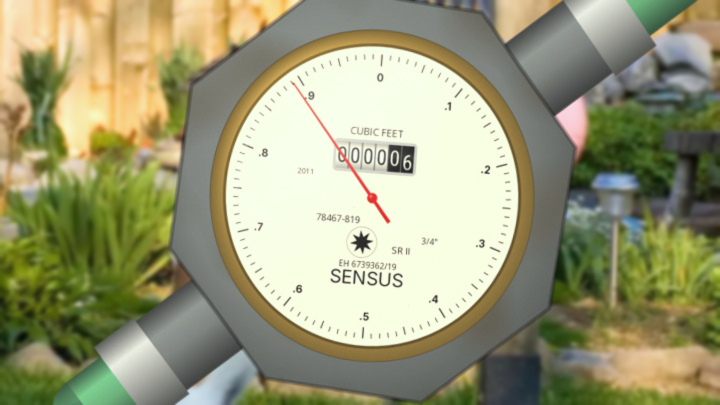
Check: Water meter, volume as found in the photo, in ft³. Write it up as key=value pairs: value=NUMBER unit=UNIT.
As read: value=5.89 unit=ft³
